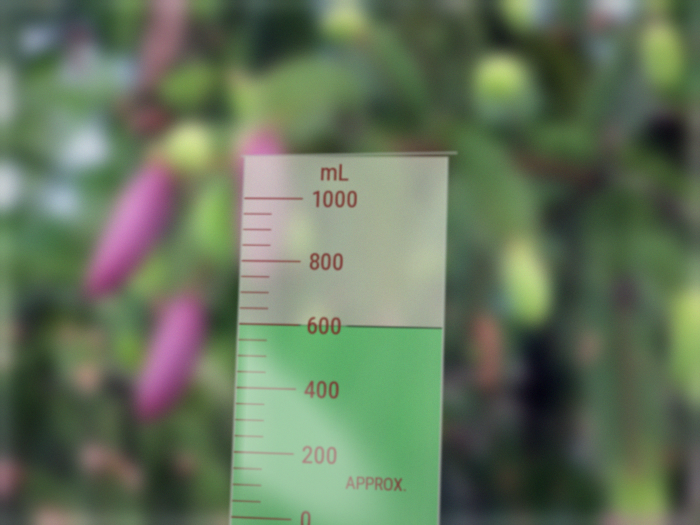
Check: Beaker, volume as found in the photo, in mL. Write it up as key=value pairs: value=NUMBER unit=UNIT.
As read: value=600 unit=mL
